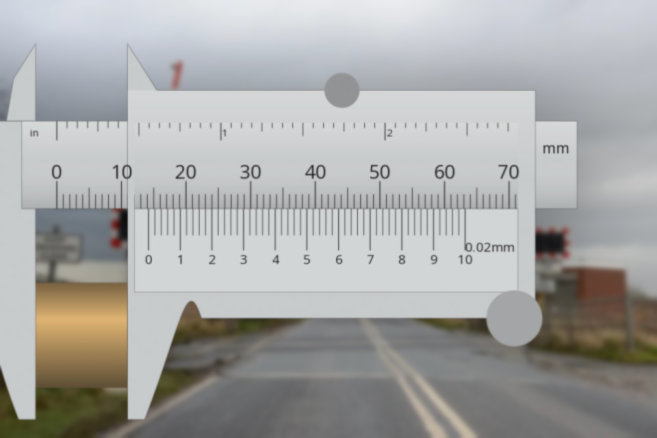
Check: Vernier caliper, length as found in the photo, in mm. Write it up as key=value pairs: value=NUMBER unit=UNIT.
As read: value=14.2 unit=mm
